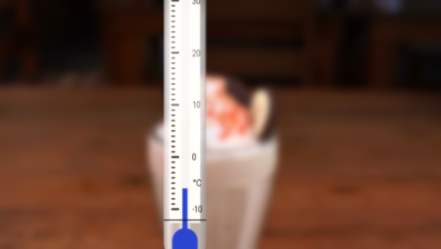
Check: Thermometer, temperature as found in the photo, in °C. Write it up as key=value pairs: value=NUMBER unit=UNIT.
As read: value=-6 unit=°C
